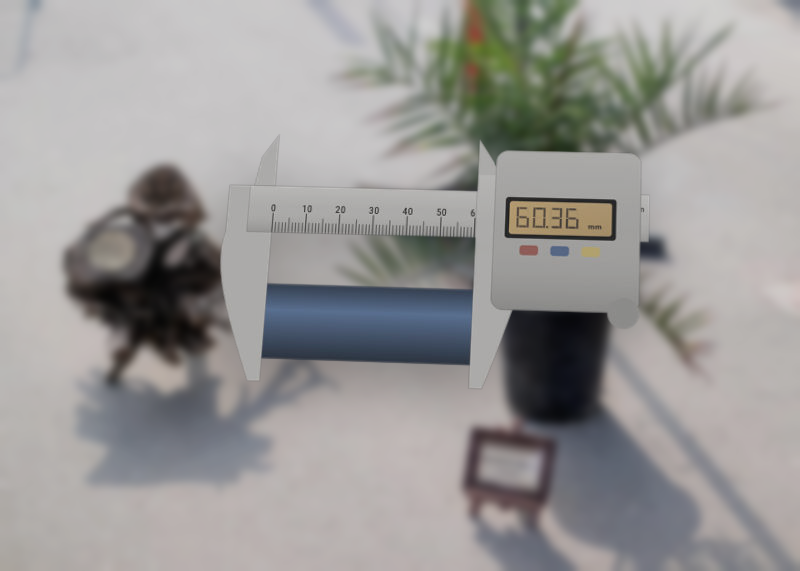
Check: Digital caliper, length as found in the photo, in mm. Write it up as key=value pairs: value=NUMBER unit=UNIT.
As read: value=60.36 unit=mm
